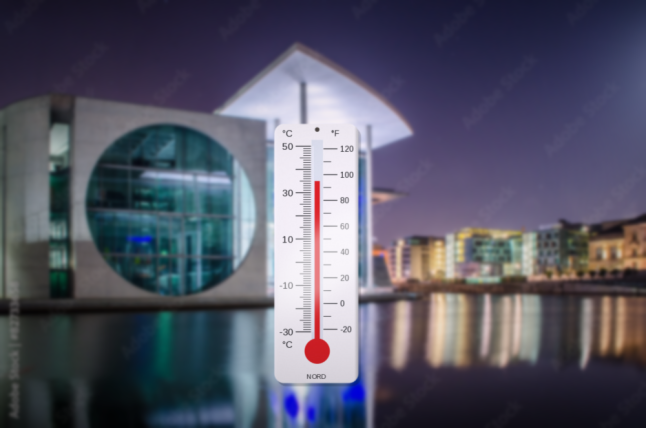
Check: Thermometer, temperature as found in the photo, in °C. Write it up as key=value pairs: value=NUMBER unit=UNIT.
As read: value=35 unit=°C
